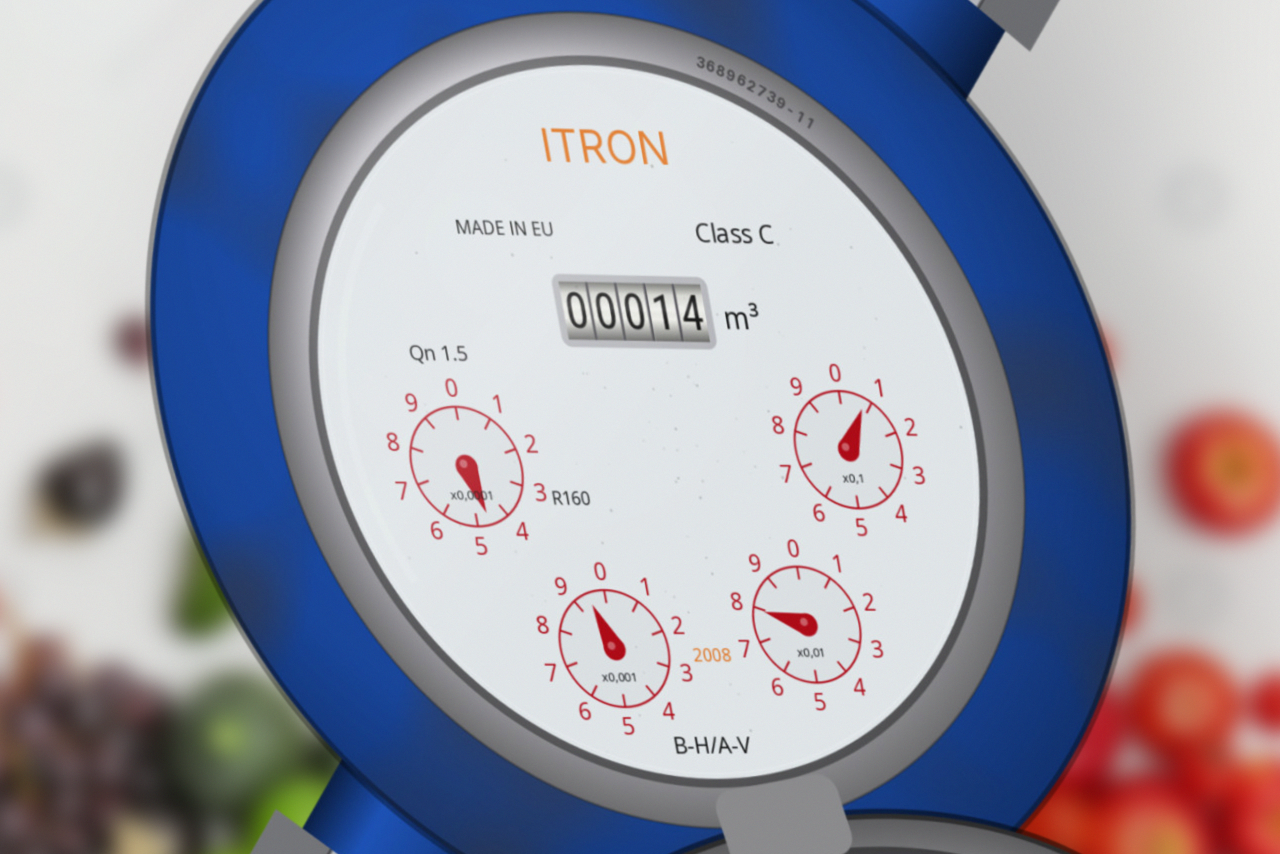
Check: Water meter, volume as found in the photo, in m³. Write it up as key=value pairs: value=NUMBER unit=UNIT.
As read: value=14.0794 unit=m³
